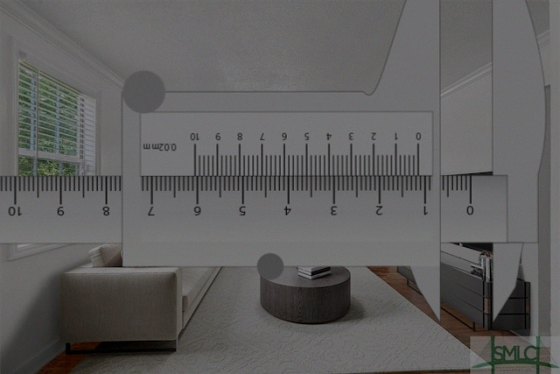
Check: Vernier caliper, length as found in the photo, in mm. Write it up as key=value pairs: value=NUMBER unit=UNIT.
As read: value=11.5 unit=mm
